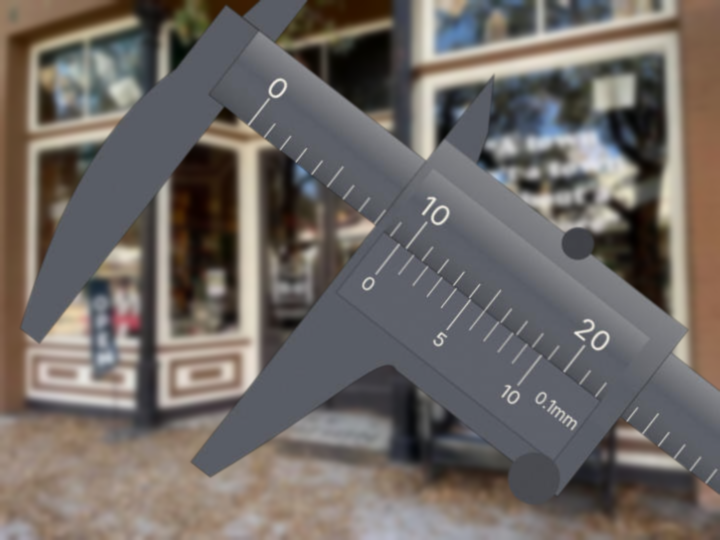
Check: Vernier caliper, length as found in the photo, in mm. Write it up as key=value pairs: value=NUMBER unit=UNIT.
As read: value=9.6 unit=mm
